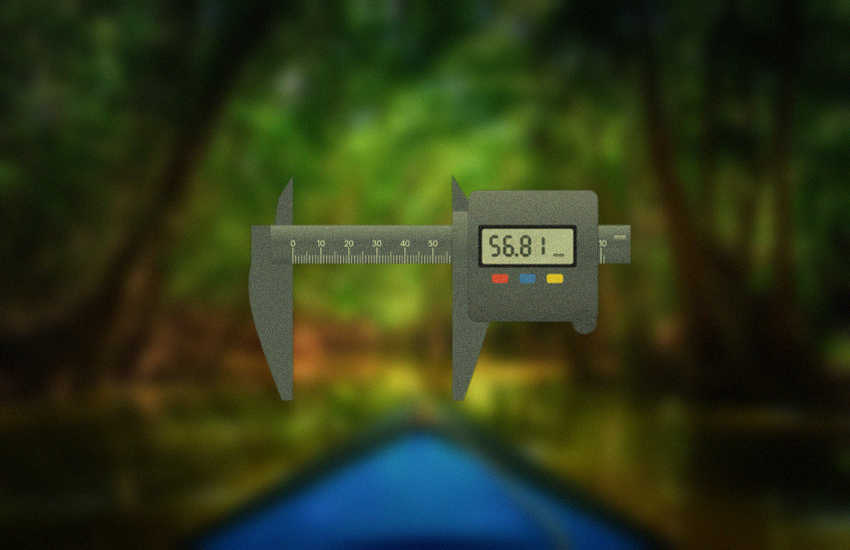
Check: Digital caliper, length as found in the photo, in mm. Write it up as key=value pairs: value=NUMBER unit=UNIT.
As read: value=56.81 unit=mm
